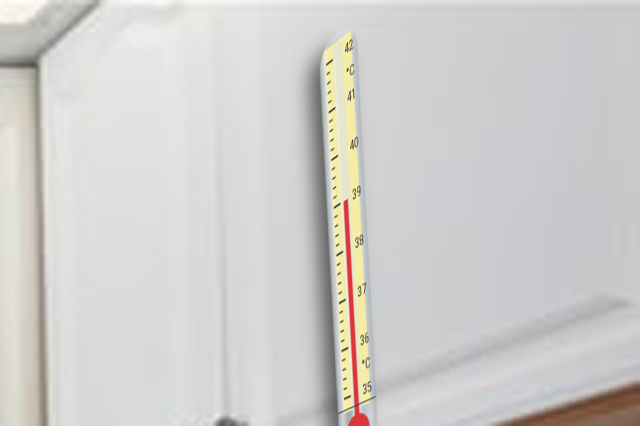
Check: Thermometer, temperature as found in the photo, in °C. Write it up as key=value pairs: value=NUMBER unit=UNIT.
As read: value=39 unit=°C
